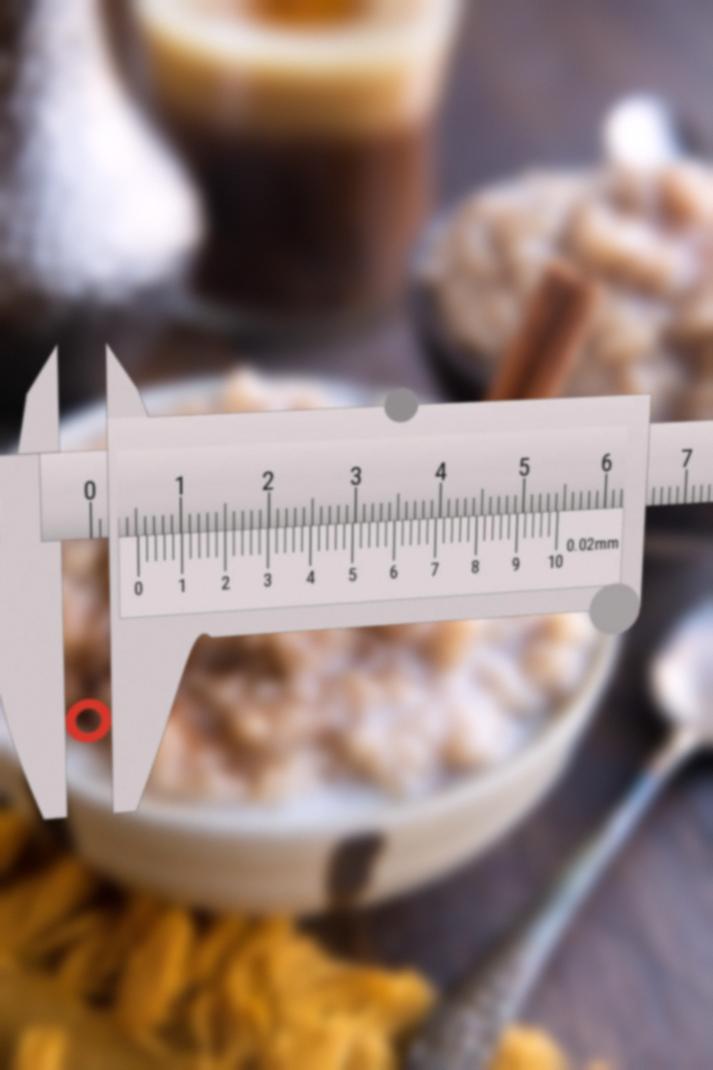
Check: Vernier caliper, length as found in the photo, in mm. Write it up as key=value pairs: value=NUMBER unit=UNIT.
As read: value=5.2 unit=mm
